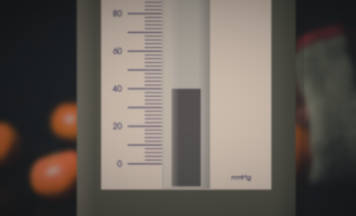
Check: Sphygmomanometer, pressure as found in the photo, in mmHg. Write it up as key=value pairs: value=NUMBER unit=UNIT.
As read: value=40 unit=mmHg
